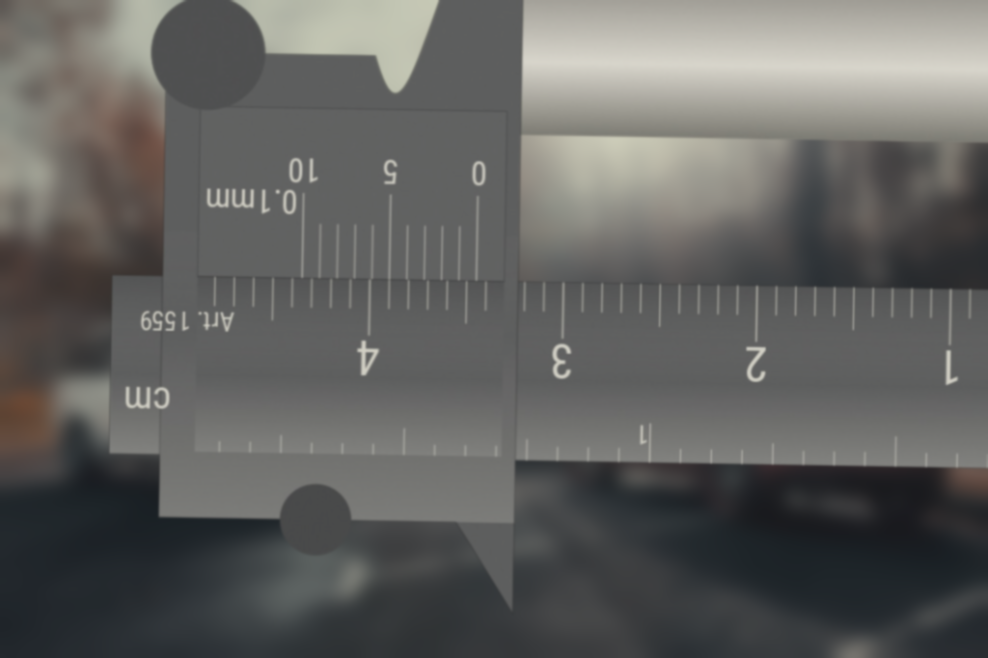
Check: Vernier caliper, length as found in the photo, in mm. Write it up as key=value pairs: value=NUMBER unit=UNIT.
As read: value=34.5 unit=mm
